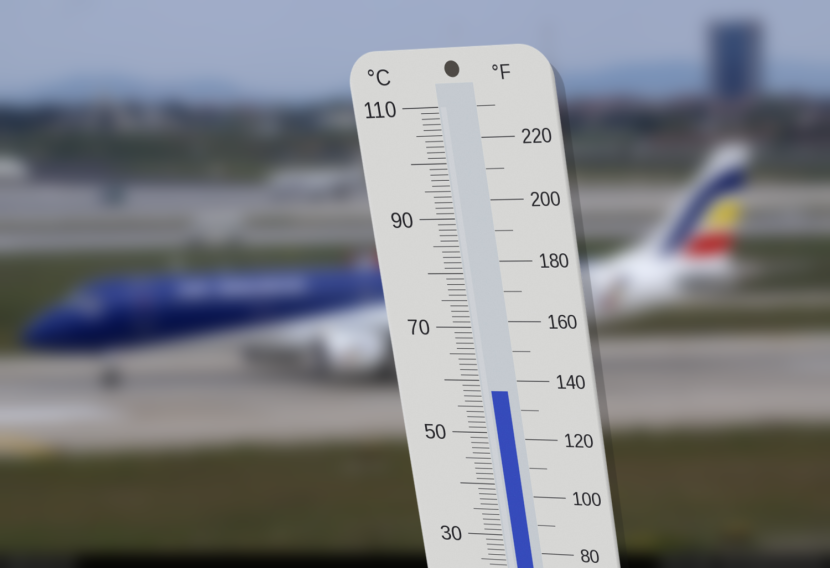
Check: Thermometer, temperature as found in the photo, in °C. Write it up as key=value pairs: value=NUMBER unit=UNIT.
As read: value=58 unit=°C
